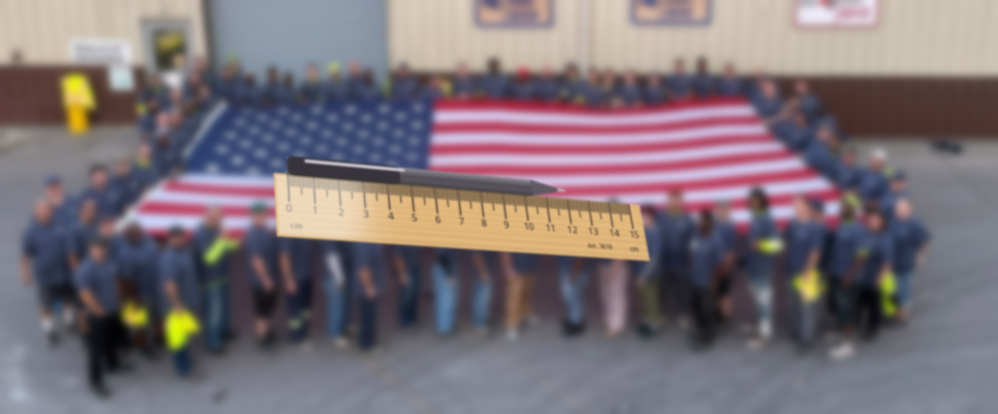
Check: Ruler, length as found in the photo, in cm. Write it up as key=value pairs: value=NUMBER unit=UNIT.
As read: value=12 unit=cm
